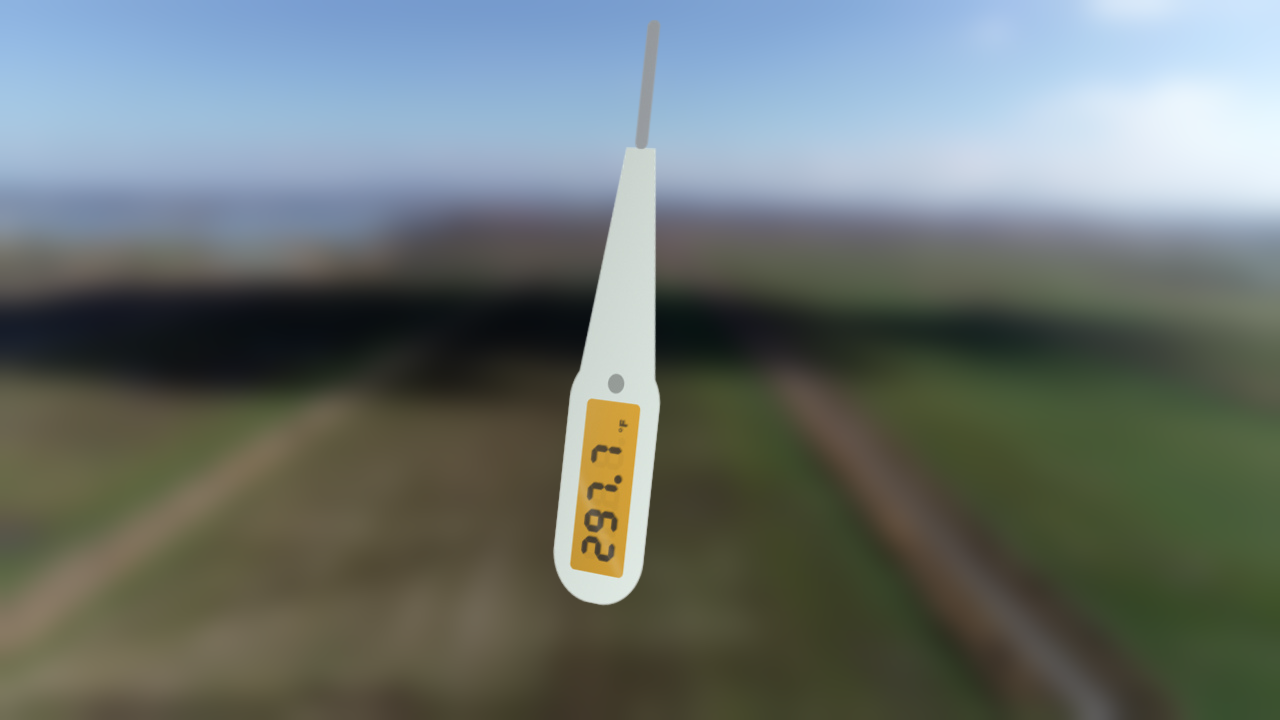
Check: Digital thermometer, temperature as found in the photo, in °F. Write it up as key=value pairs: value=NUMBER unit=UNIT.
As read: value=297.7 unit=°F
